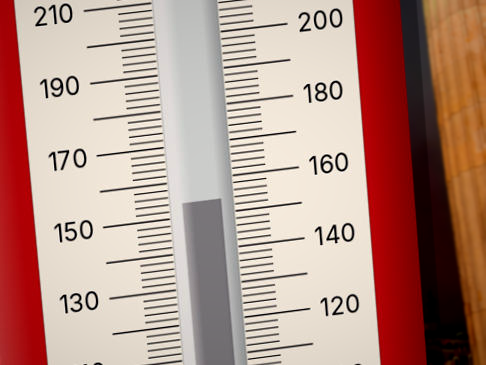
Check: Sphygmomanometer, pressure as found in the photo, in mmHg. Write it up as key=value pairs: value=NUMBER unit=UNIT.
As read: value=154 unit=mmHg
